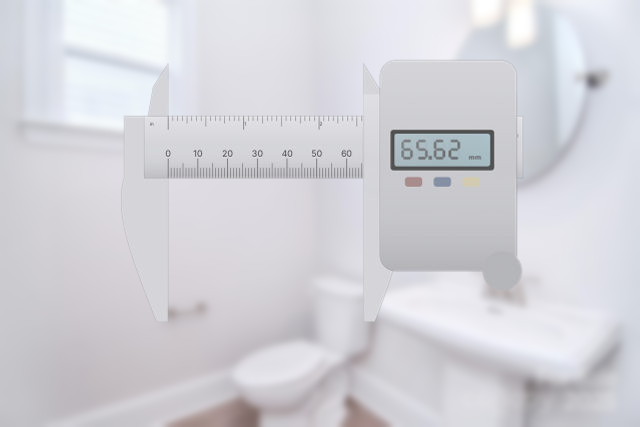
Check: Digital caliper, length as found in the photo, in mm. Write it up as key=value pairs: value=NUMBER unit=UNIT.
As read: value=65.62 unit=mm
